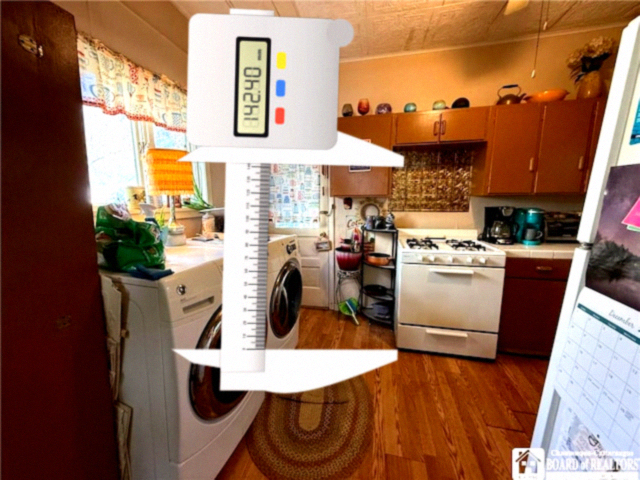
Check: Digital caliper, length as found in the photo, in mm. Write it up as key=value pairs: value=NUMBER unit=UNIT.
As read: value=142.40 unit=mm
